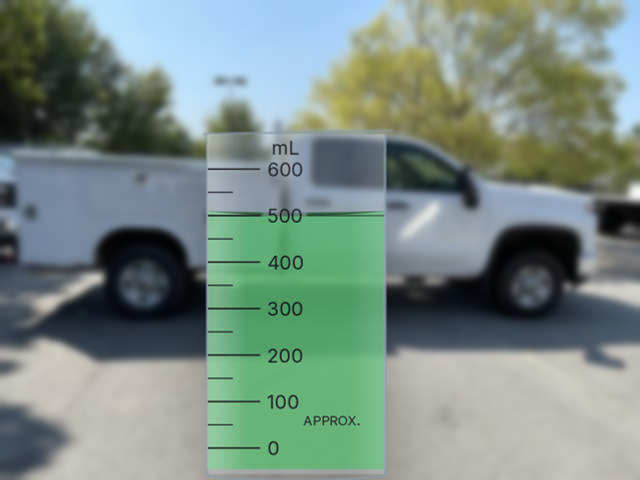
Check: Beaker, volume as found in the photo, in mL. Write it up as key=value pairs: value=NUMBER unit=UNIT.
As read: value=500 unit=mL
